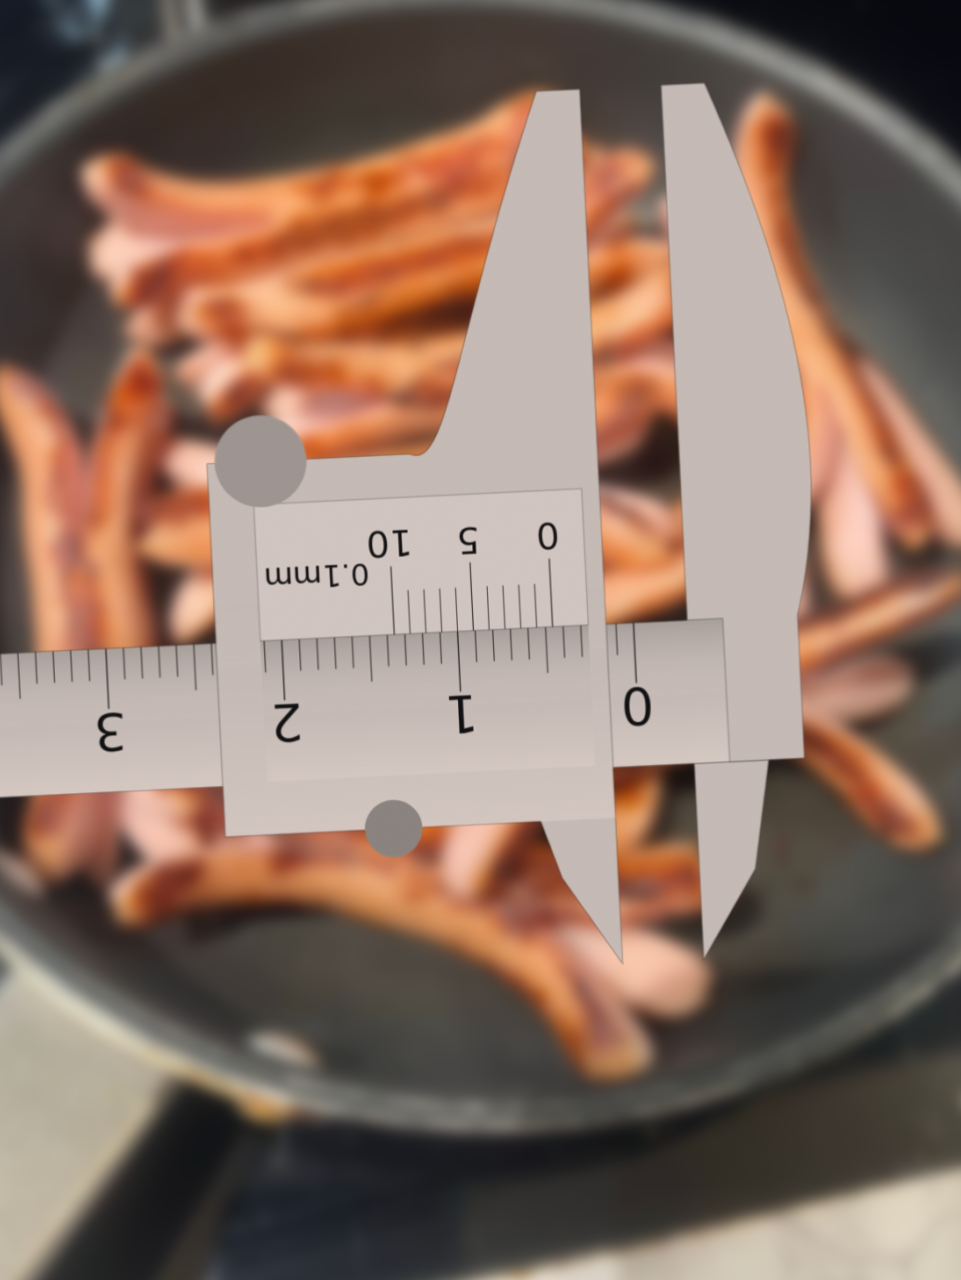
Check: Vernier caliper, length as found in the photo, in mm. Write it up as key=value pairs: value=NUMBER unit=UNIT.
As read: value=4.6 unit=mm
